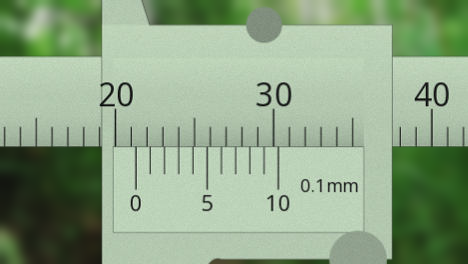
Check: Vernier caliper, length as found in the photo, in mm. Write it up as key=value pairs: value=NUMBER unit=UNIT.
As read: value=21.3 unit=mm
